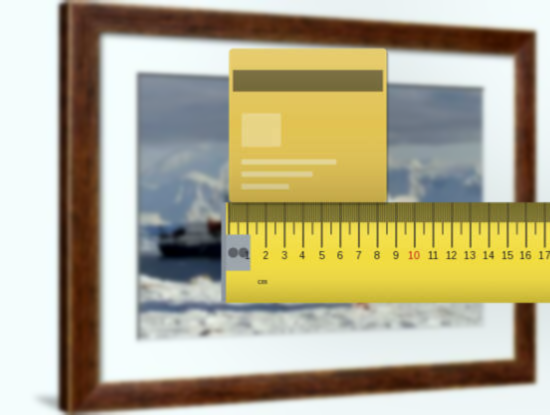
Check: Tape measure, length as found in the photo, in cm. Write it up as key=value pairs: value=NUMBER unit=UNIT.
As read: value=8.5 unit=cm
